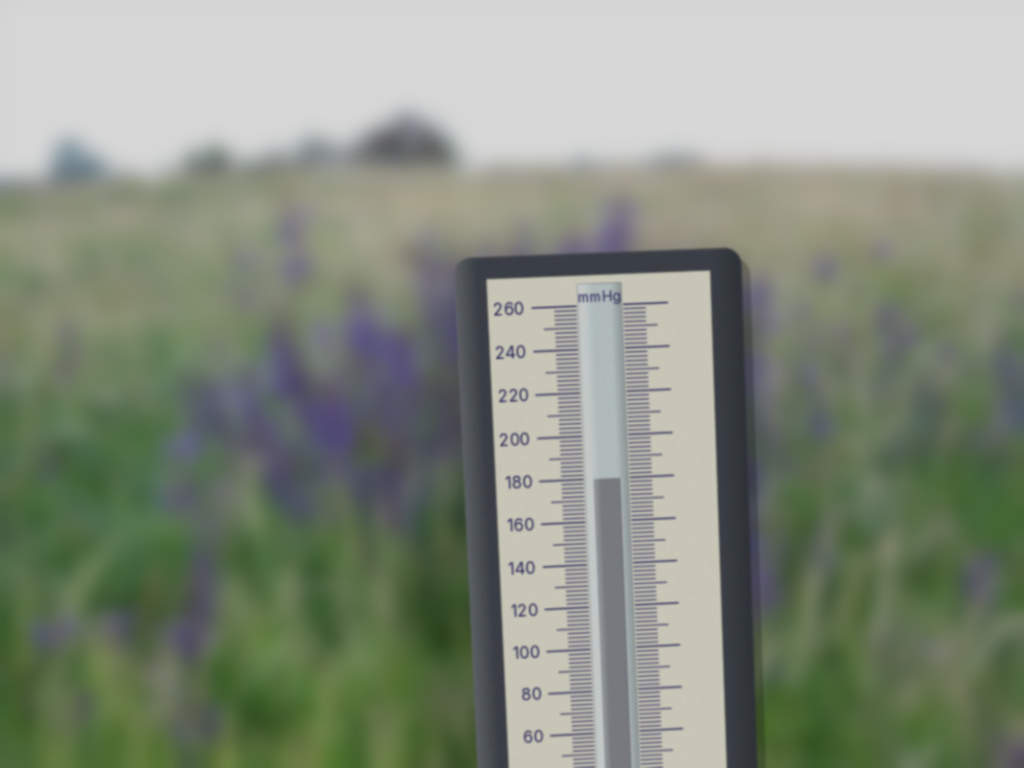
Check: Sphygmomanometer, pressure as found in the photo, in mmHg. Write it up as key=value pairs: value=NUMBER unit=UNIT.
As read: value=180 unit=mmHg
